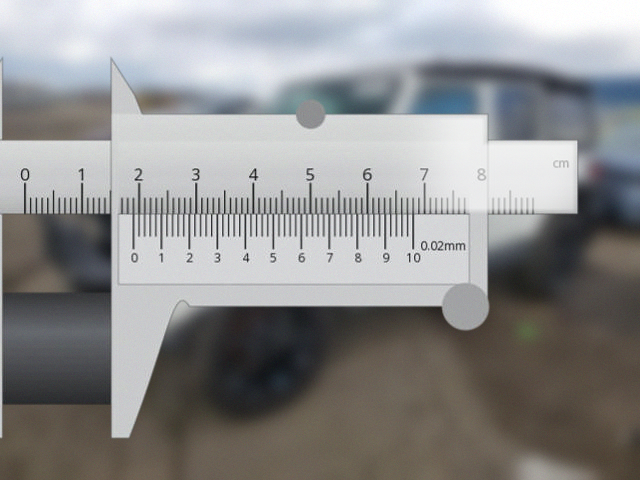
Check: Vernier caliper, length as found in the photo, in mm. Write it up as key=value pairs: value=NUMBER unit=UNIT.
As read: value=19.0 unit=mm
